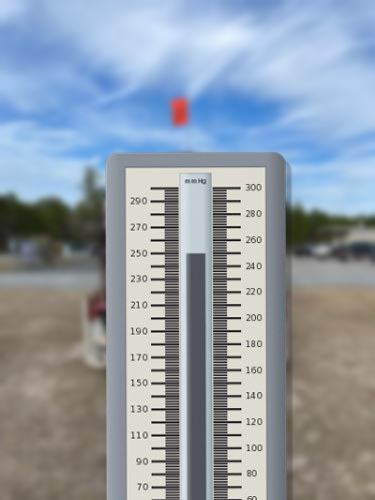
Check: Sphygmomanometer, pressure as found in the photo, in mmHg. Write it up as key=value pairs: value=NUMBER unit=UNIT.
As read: value=250 unit=mmHg
